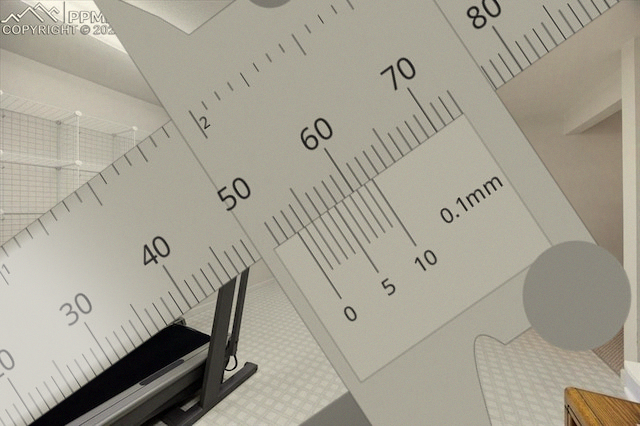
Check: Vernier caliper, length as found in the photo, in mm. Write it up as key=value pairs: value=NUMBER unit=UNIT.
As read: value=53.2 unit=mm
